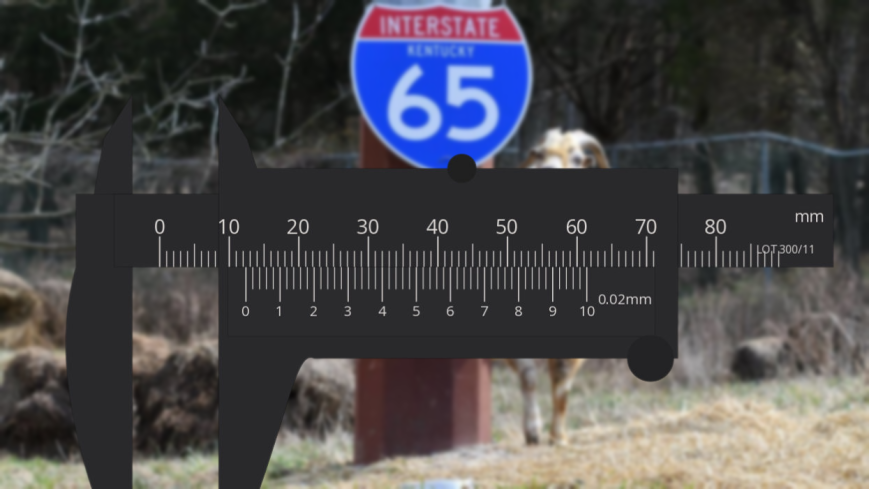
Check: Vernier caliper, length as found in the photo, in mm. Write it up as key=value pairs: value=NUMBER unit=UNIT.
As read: value=12.4 unit=mm
